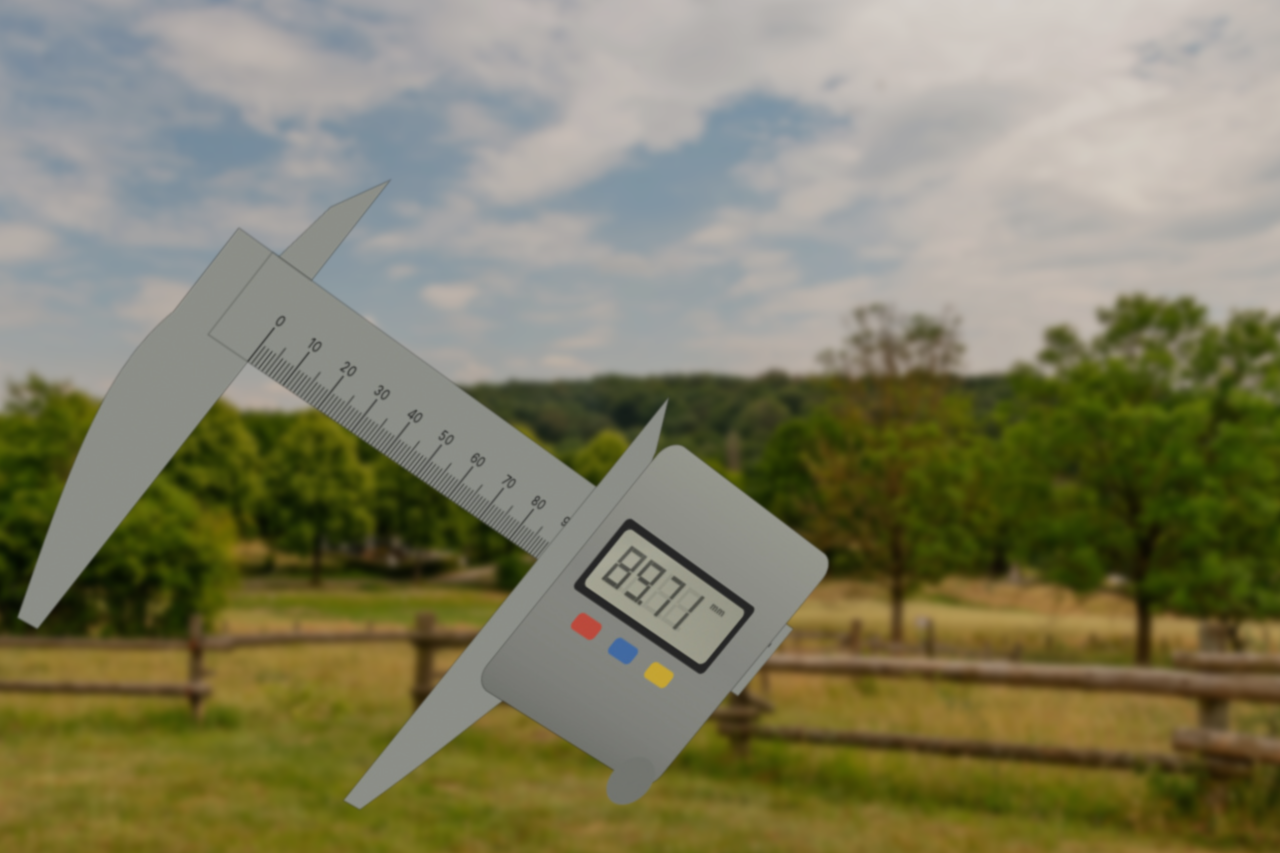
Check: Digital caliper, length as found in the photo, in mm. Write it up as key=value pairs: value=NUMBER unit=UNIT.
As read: value=89.71 unit=mm
